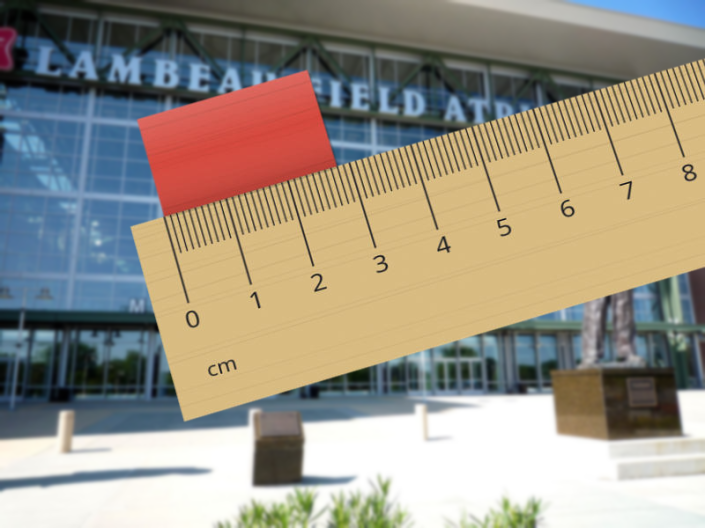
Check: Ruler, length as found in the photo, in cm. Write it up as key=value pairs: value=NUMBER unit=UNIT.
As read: value=2.8 unit=cm
